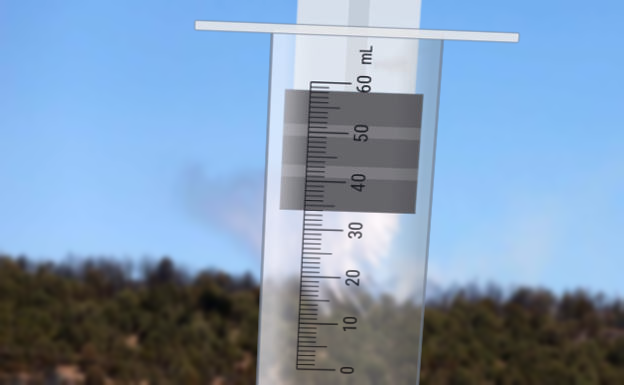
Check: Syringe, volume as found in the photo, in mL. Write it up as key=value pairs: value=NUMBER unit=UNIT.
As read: value=34 unit=mL
